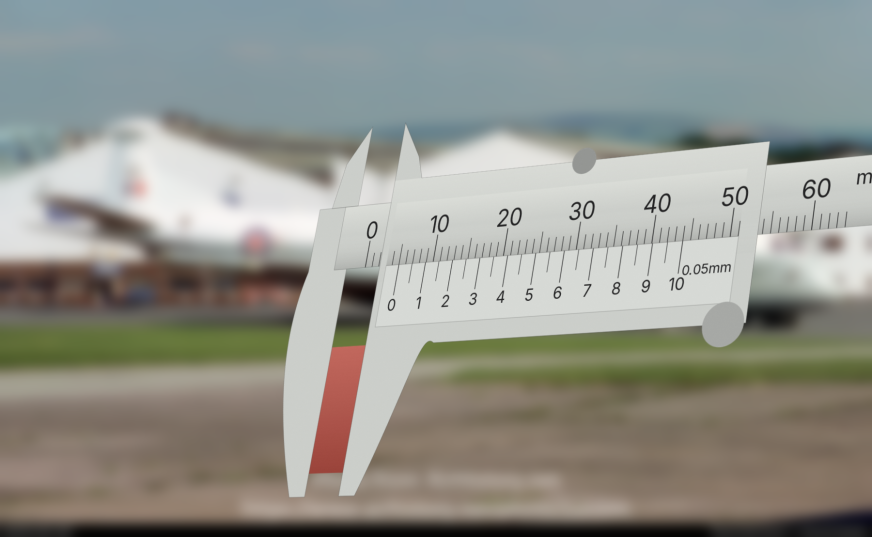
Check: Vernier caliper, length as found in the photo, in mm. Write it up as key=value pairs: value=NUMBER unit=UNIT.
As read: value=5.0 unit=mm
